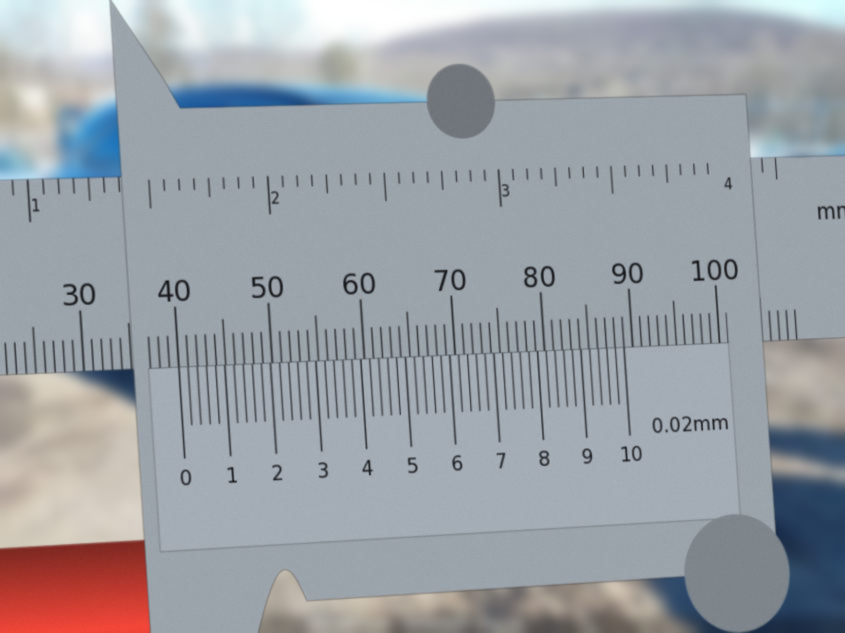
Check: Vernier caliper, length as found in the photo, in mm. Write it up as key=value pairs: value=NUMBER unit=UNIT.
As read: value=40.0 unit=mm
